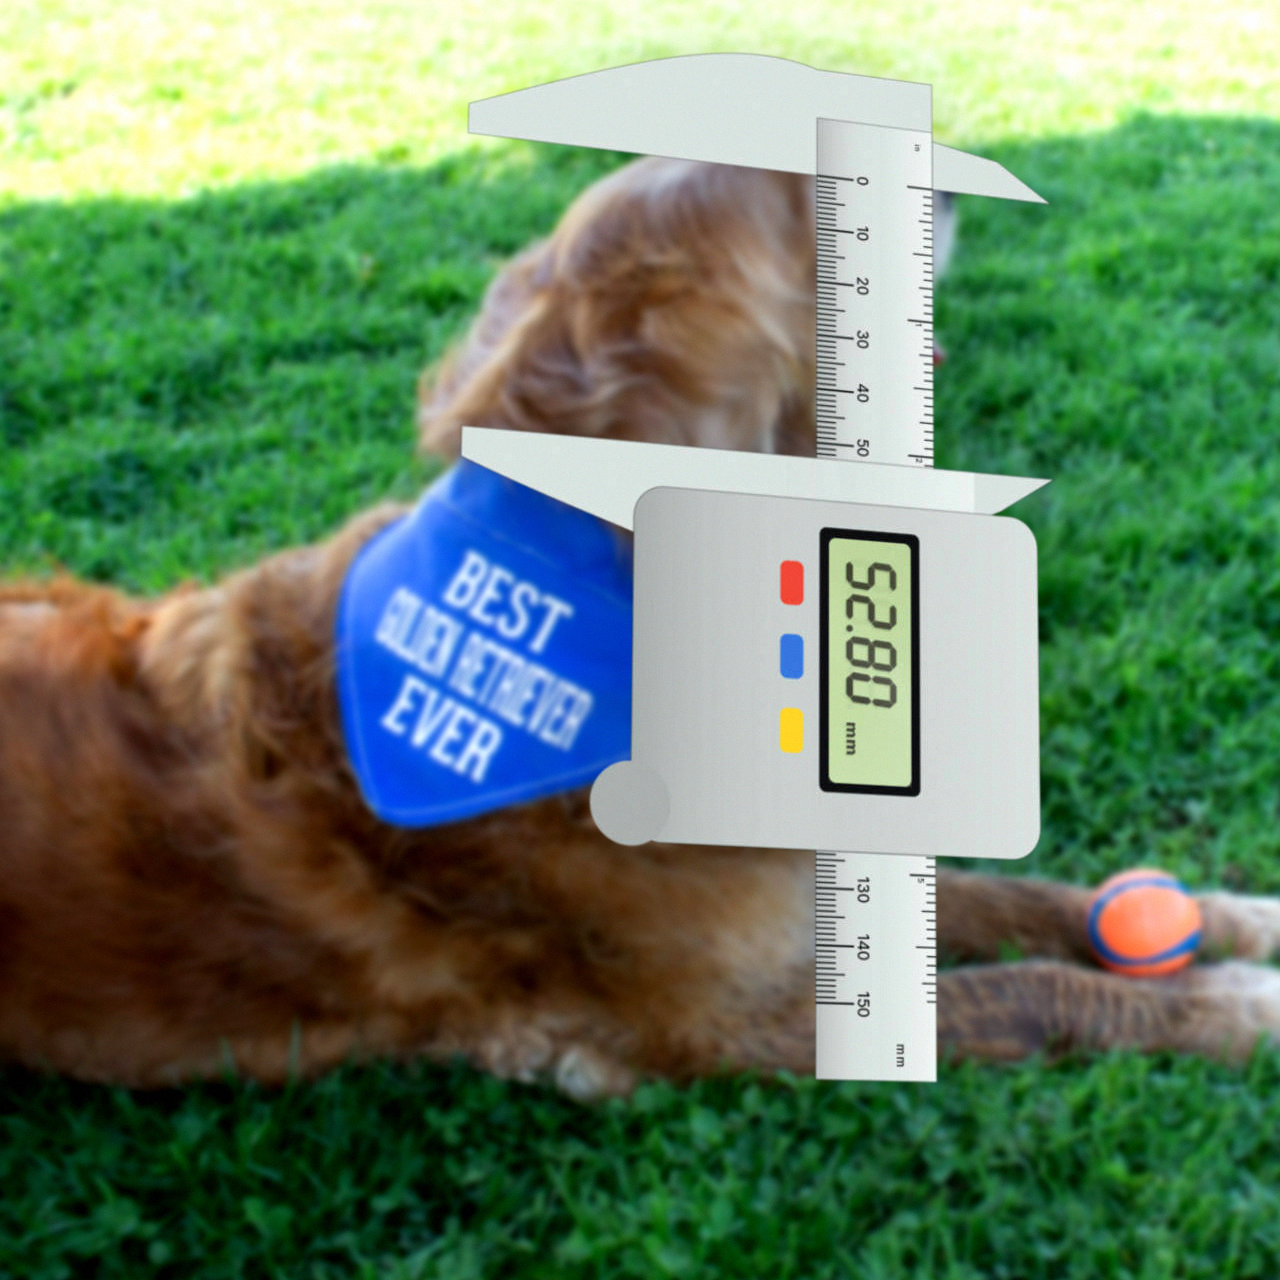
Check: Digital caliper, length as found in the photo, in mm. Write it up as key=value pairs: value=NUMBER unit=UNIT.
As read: value=52.80 unit=mm
